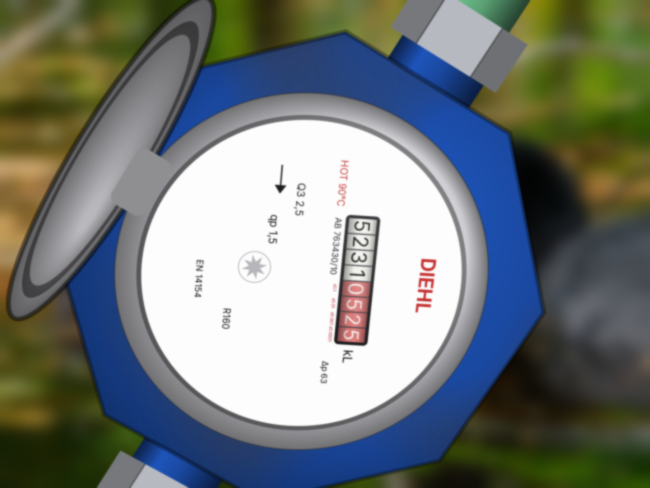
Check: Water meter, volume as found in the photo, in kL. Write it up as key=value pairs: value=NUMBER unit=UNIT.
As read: value=5231.0525 unit=kL
